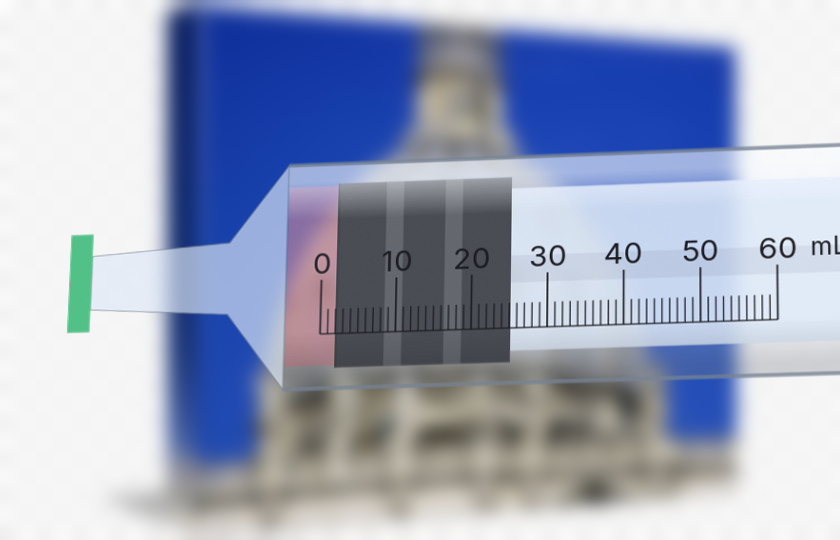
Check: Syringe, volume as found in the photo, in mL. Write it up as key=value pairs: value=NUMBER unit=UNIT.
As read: value=2 unit=mL
